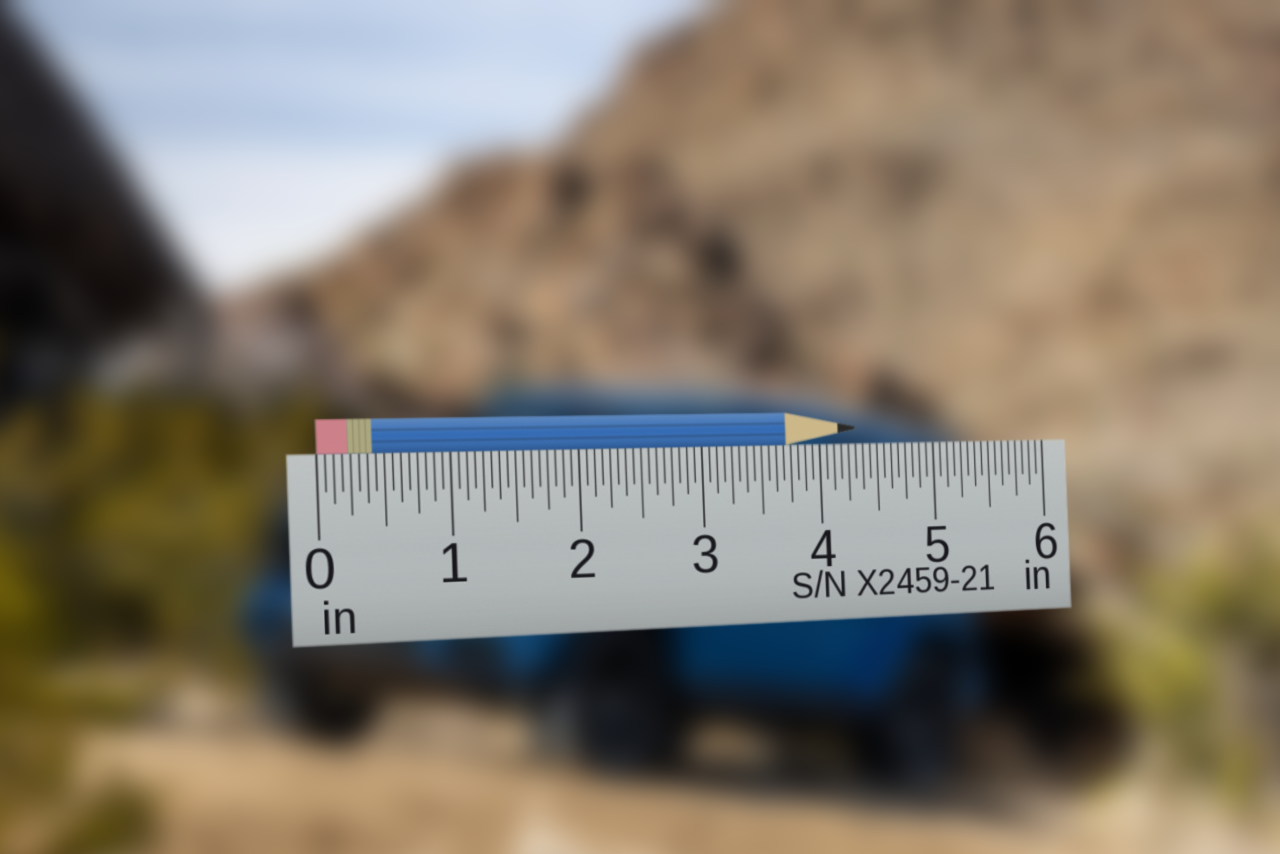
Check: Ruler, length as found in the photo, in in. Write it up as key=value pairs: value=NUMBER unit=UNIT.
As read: value=4.3125 unit=in
